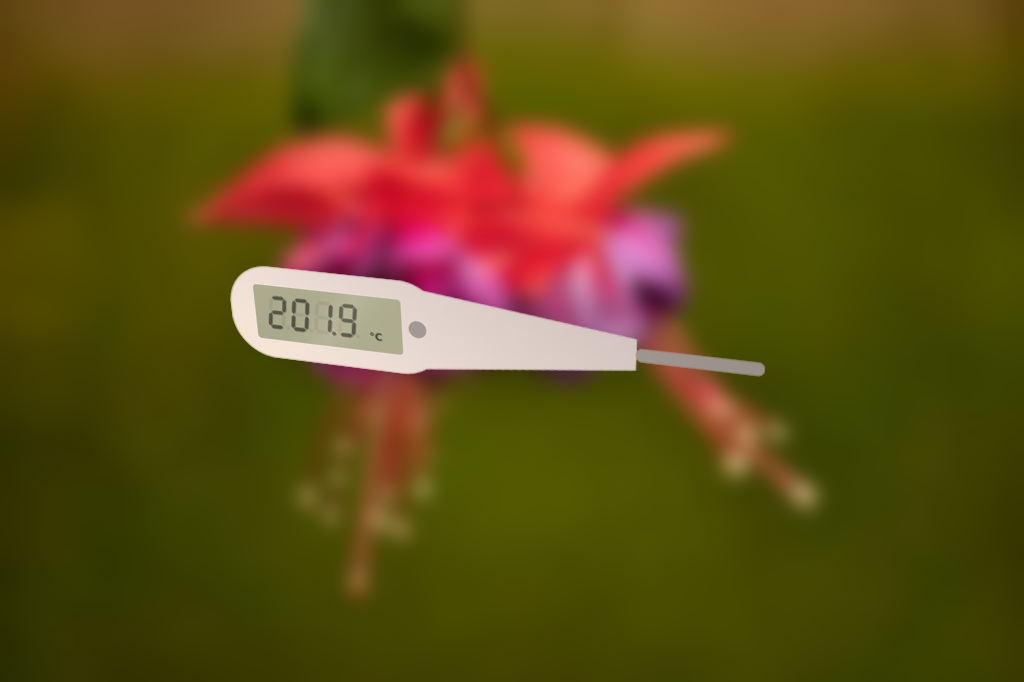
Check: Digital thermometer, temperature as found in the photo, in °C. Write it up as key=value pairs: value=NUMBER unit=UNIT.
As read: value=201.9 unit=°C
